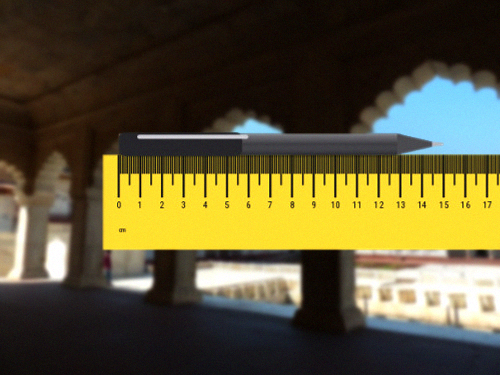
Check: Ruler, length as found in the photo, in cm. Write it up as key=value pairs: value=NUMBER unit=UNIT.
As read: value=15 unit=cm
